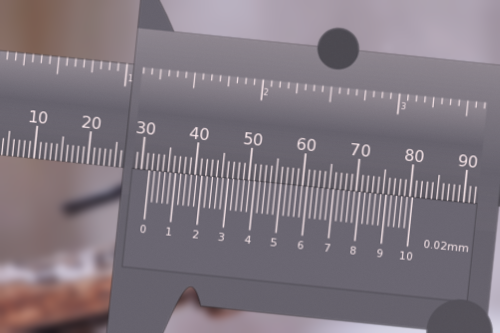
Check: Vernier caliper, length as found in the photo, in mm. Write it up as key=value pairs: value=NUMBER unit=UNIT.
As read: value=31.5 unit=mm
